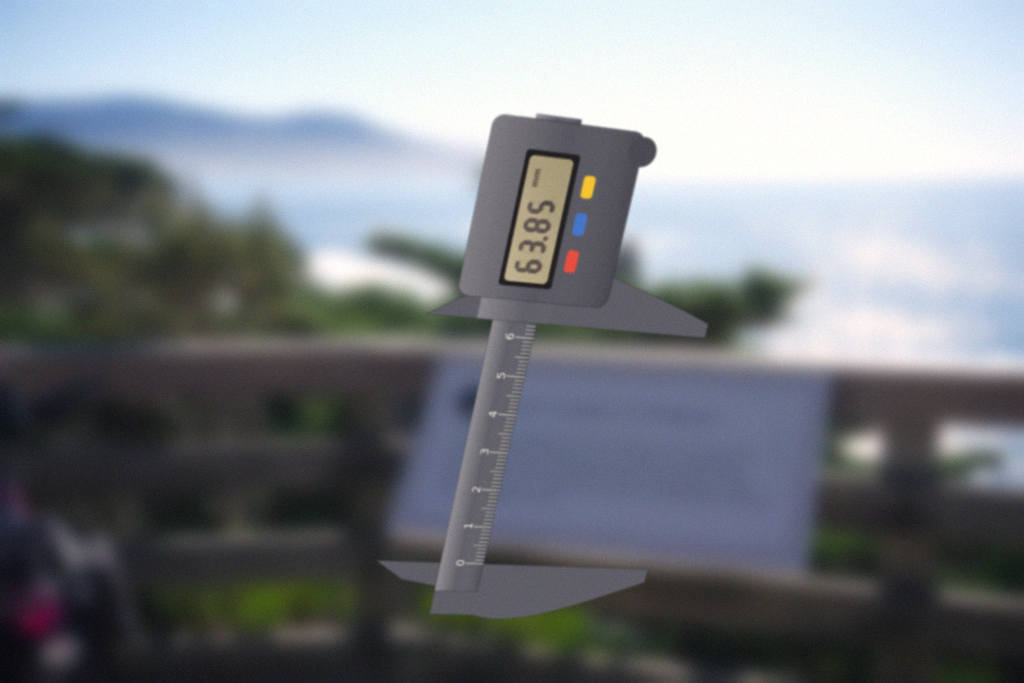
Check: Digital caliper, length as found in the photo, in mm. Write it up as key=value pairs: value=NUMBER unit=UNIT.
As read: value=63.85 unit=mm
